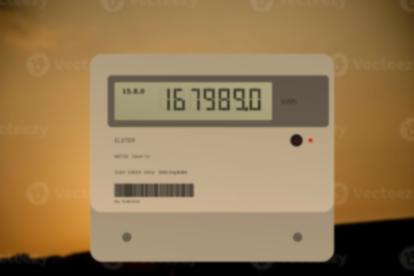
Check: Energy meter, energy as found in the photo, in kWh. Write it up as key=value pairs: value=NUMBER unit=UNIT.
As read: value=167989.0 unit=kWh
